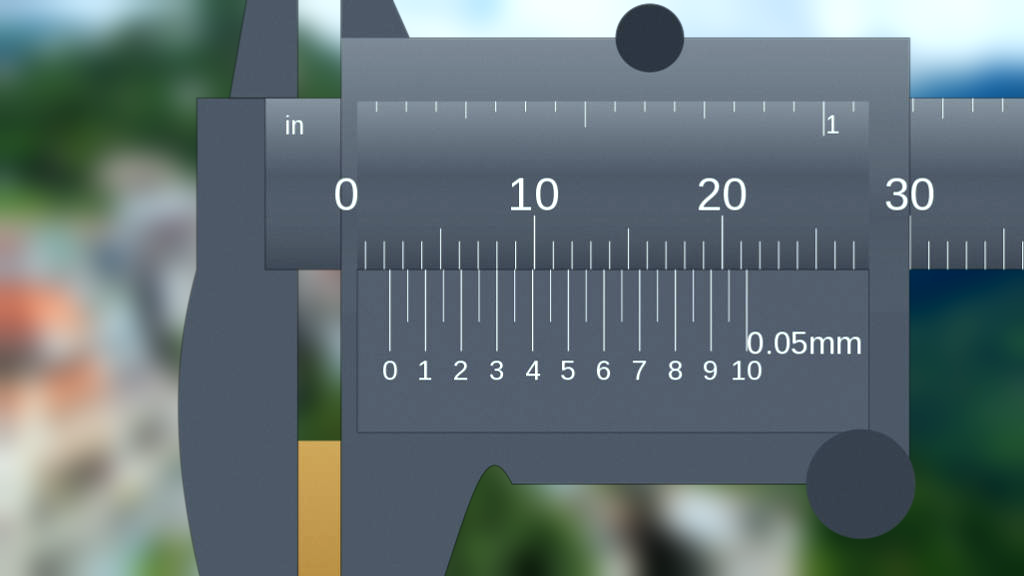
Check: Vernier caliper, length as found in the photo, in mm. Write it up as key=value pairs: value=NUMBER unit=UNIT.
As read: value=2.3 unit=mm
